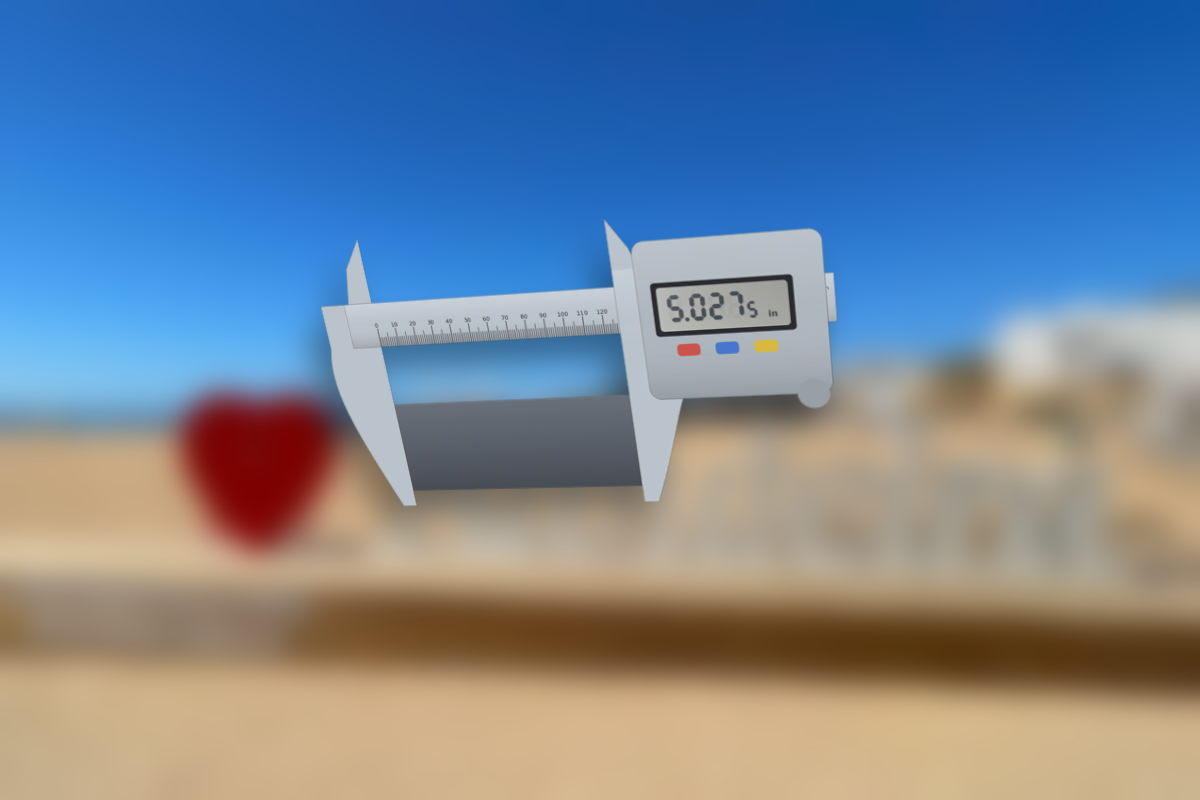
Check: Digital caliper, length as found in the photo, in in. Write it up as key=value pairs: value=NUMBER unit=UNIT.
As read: value=5.0275 unit=in
